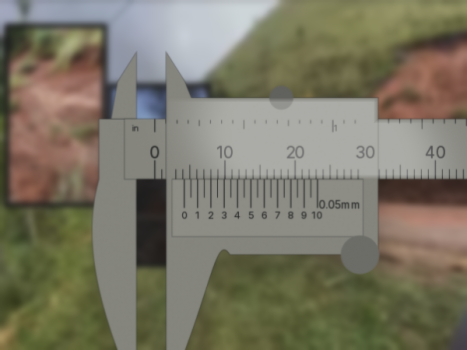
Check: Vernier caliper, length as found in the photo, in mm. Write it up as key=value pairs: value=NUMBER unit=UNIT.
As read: value=4.2 unit=mm
